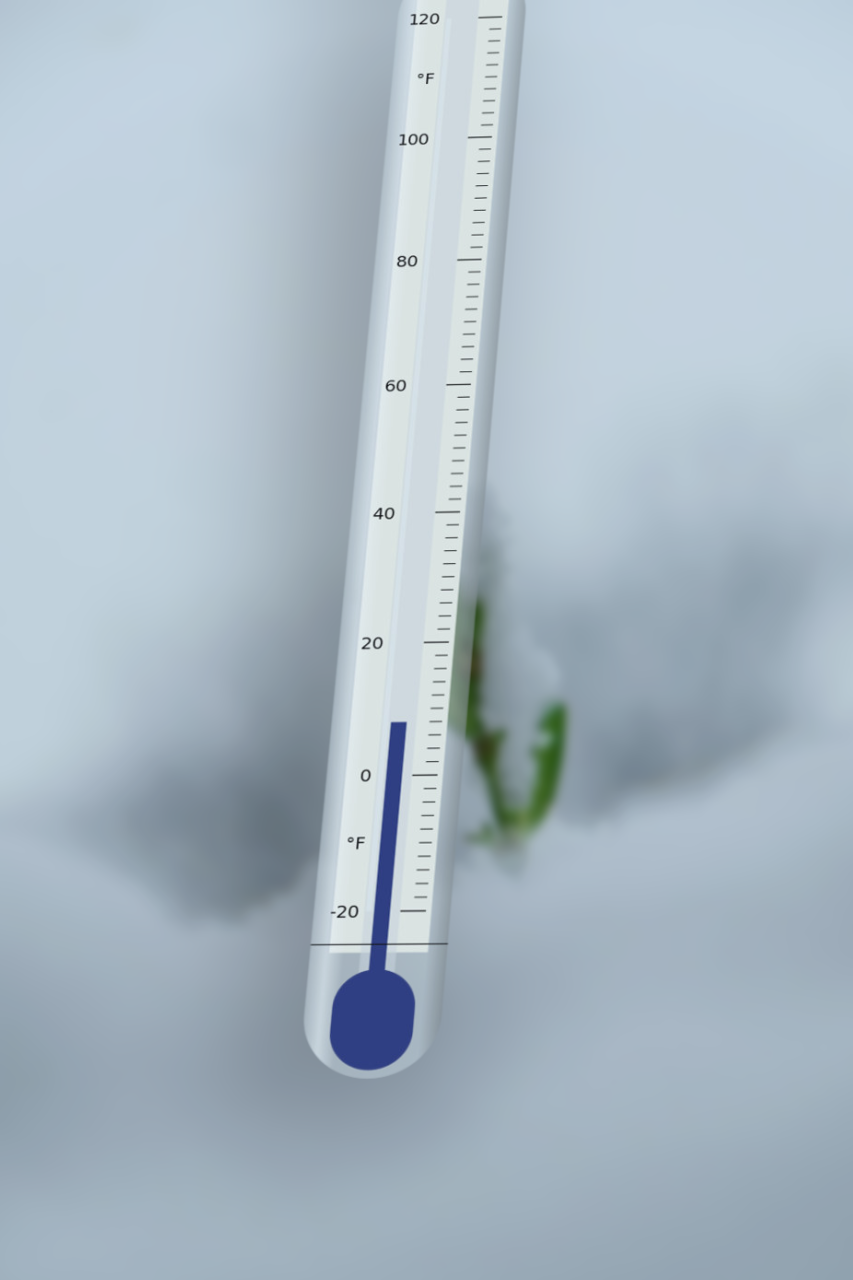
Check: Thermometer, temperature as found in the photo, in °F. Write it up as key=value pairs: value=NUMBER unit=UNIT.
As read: value=8 unit=°F
